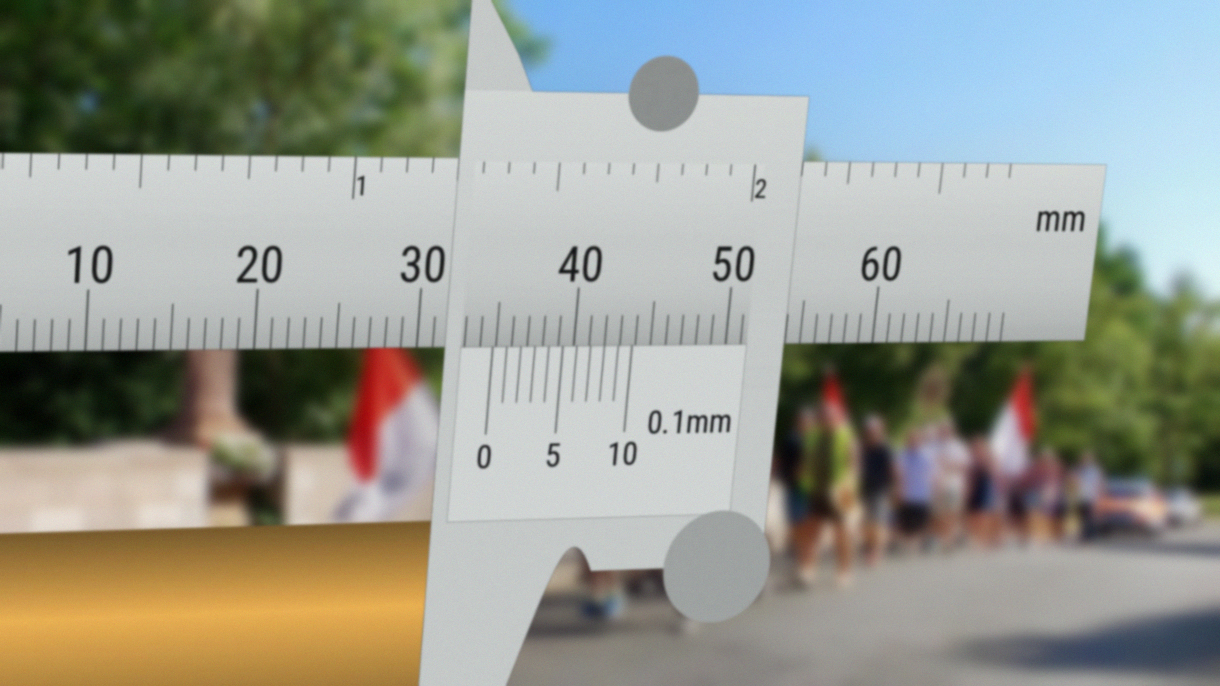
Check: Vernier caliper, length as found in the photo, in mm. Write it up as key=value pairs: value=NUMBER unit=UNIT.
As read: value=34.8 unit=mm
